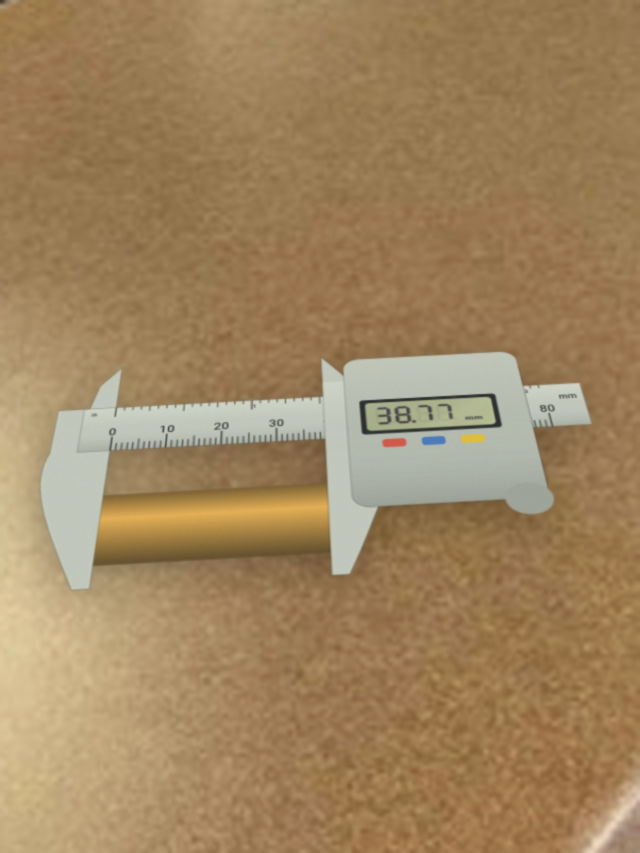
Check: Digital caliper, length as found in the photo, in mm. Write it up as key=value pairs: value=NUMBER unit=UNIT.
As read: value=38.77 unit=mm
